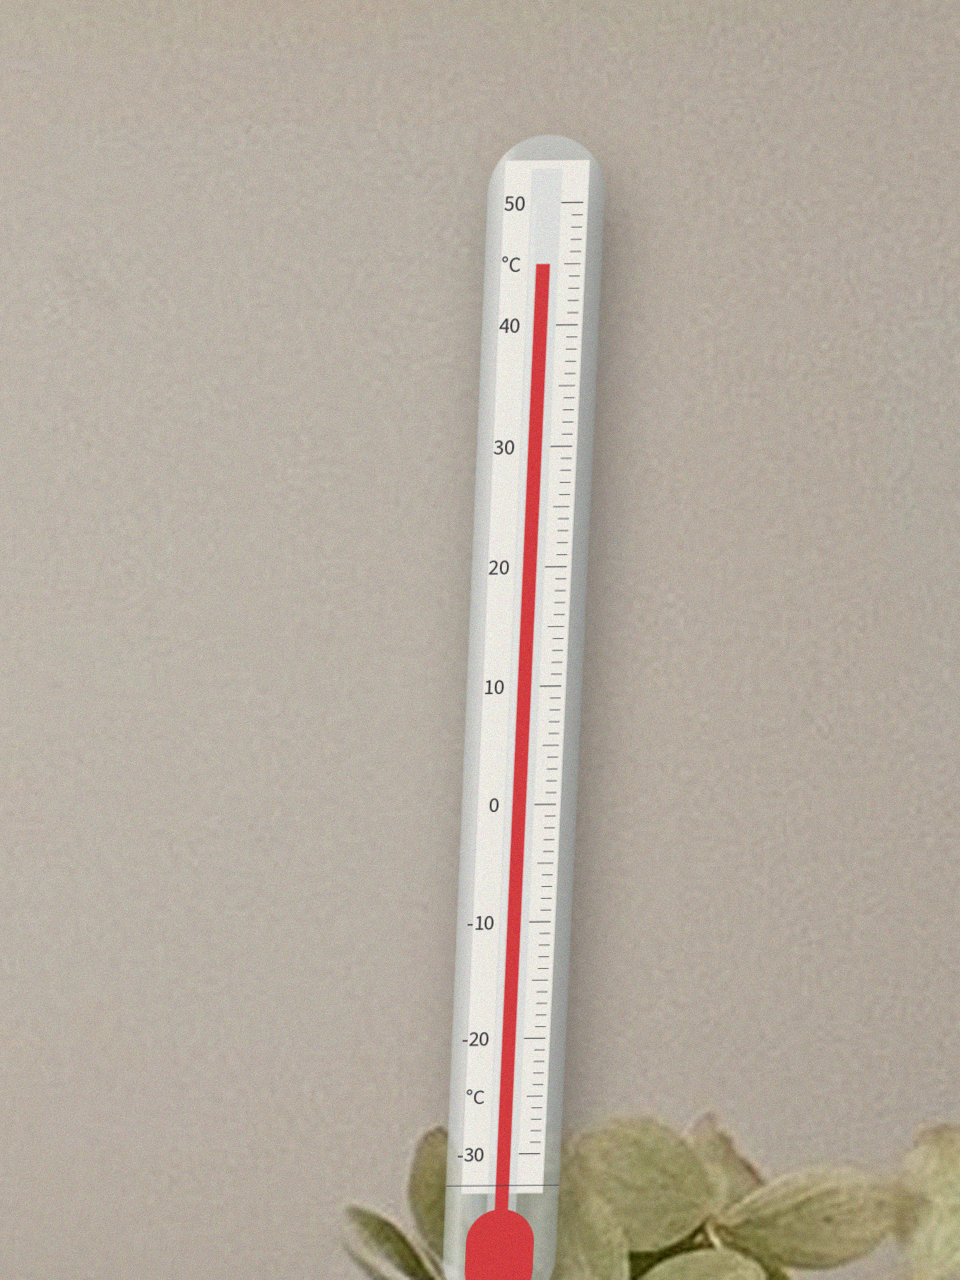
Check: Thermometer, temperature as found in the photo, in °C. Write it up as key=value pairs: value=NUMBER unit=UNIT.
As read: value=45 unit=°C
